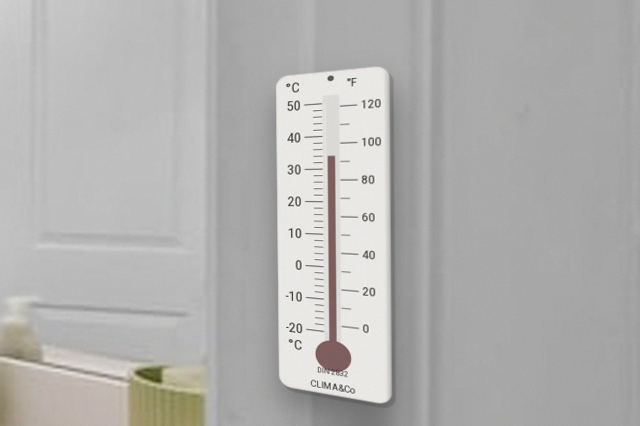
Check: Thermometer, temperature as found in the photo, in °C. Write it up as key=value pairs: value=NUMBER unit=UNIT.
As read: value=34 unit=°C
